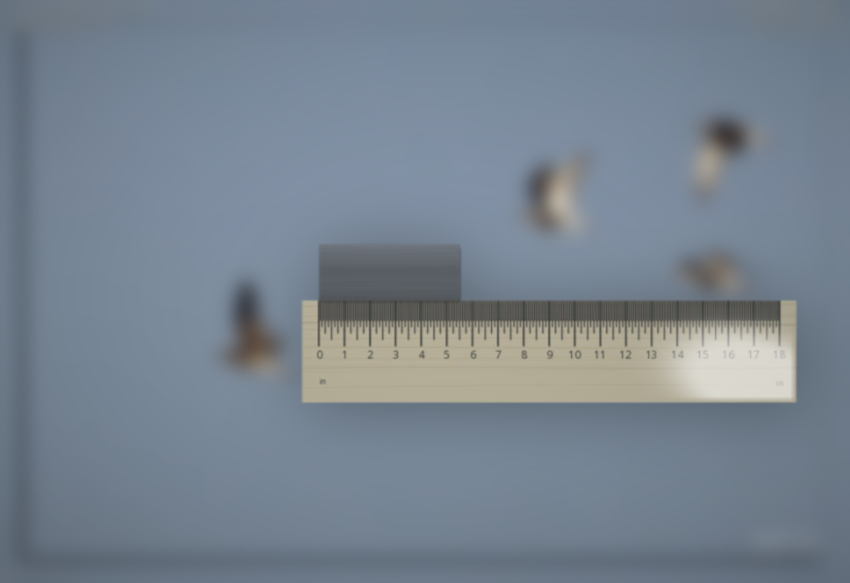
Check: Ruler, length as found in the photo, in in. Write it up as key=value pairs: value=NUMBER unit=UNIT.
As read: value=5.5 unit=in
